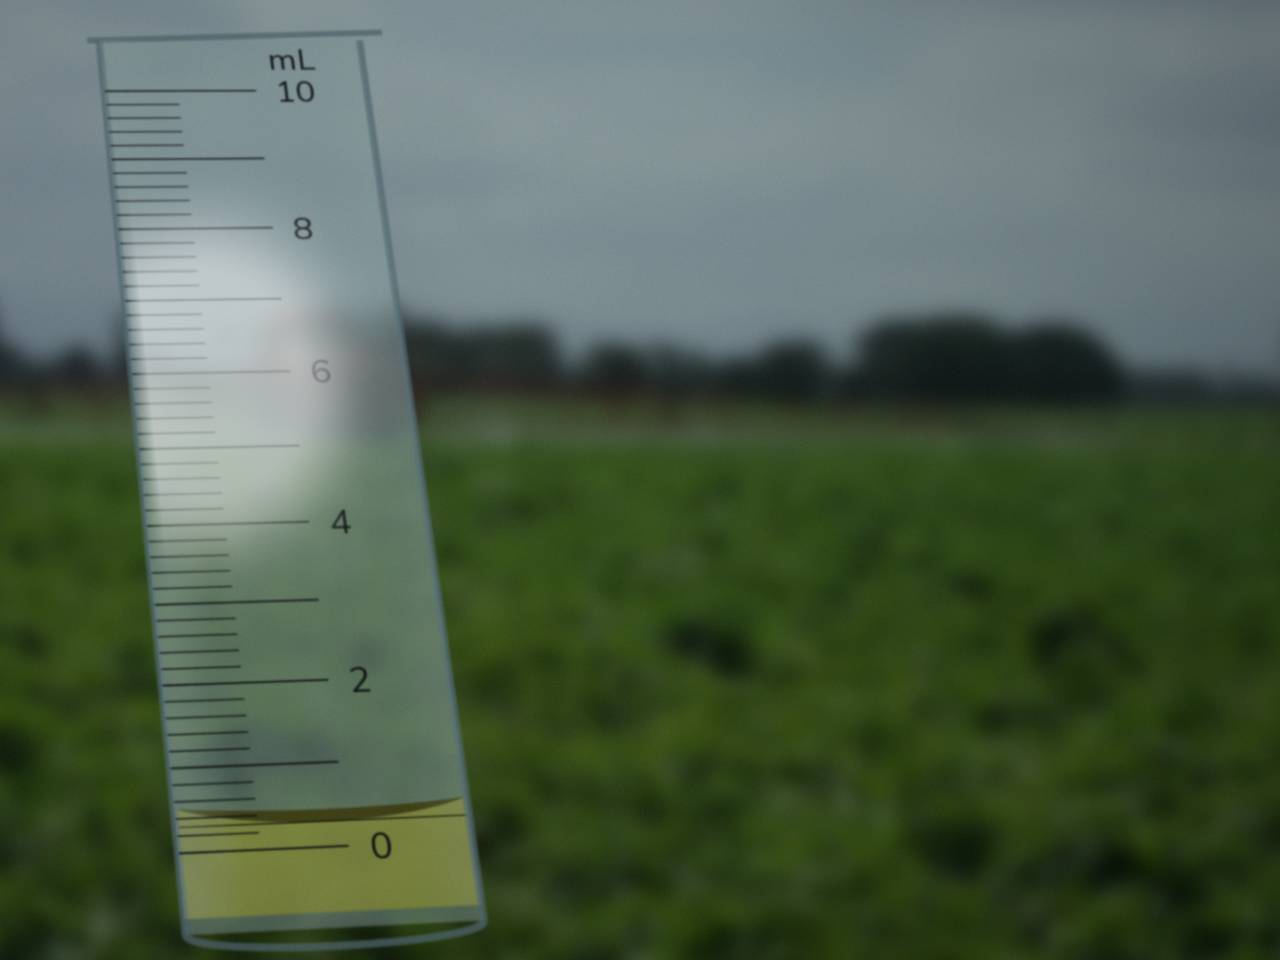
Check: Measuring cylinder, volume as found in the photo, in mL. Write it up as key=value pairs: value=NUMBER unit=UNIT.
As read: value=0.3 unit=mL
